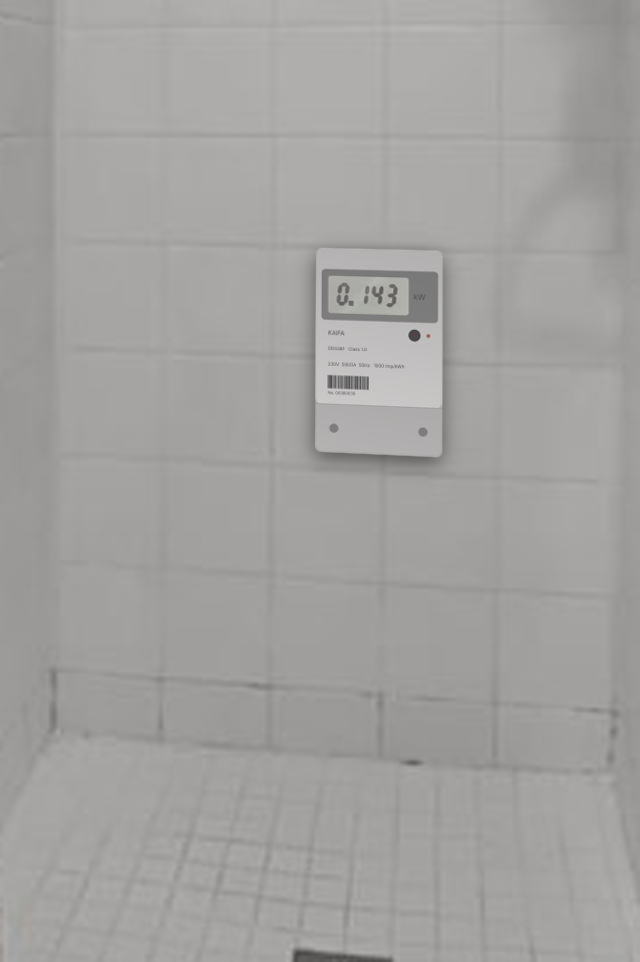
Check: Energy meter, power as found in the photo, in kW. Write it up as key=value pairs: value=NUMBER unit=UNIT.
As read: value=0.143 unit=kW
